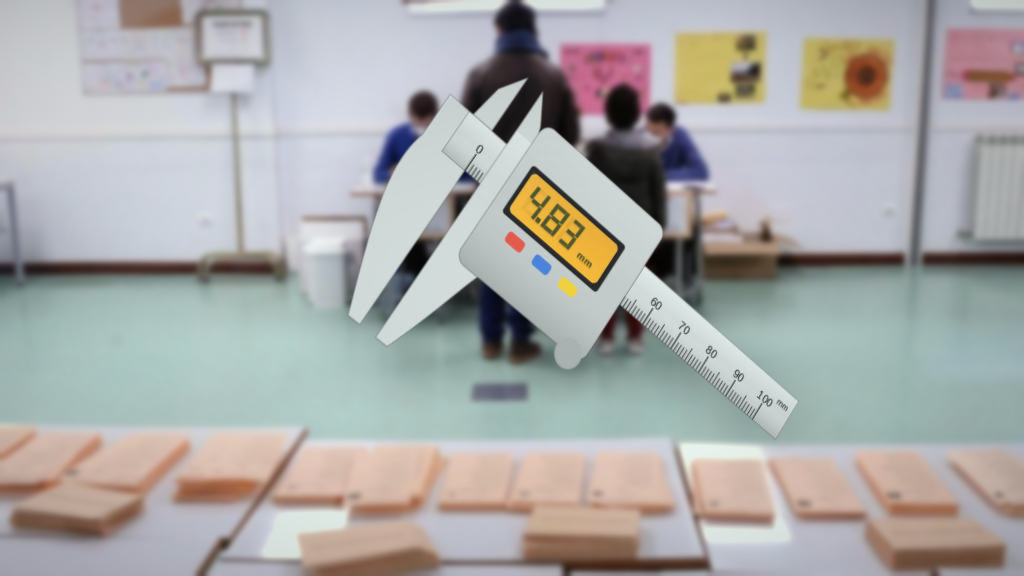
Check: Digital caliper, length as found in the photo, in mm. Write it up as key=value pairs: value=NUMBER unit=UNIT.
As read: value=4.83 unit=mm
